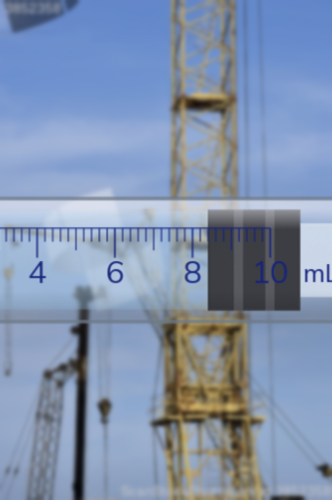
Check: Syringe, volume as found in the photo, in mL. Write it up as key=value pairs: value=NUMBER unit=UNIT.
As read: value=8.4 unit=mL
